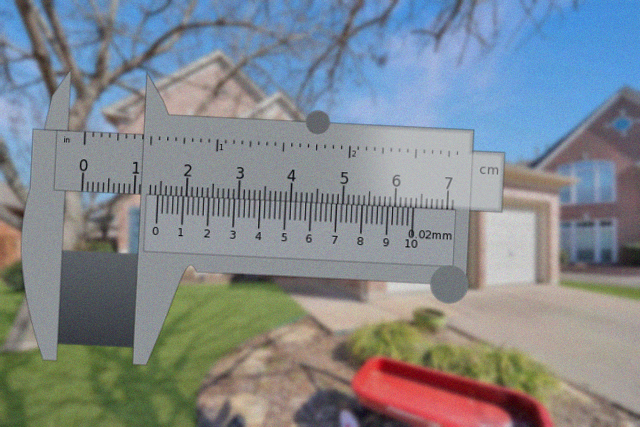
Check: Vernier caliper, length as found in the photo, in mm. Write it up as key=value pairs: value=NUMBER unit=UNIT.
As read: value=14.5 unit=mm
